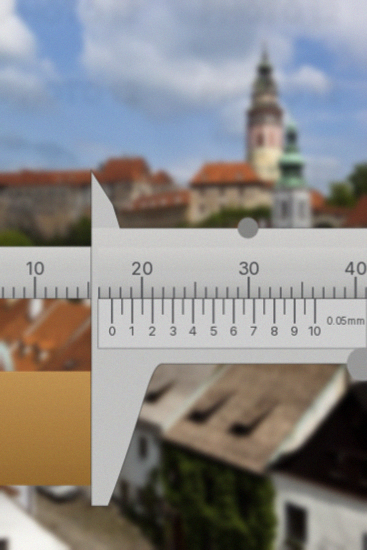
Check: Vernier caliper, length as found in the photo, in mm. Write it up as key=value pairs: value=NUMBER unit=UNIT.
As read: value=17.2 unit=mm
